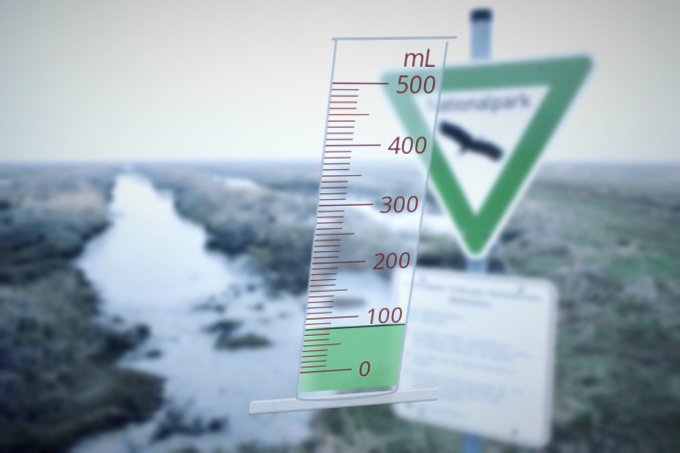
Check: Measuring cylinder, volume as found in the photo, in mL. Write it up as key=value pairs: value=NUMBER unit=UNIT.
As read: value=80 unit=mL
